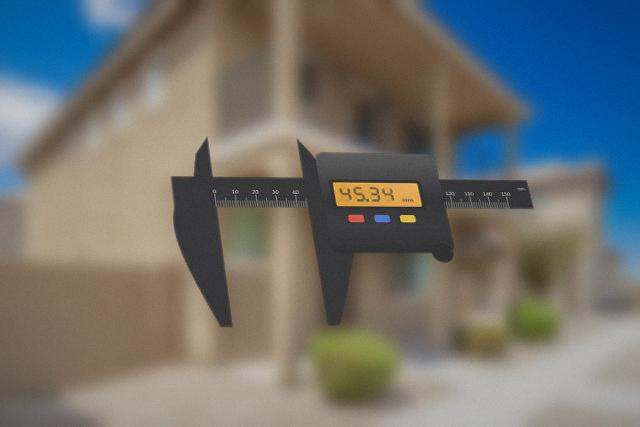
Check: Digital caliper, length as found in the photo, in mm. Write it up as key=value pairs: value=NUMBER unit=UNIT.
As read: value=45.34 unit=mm
